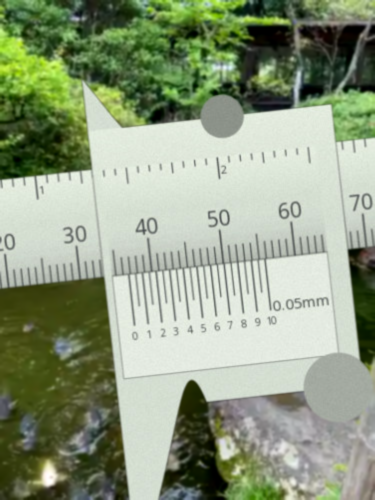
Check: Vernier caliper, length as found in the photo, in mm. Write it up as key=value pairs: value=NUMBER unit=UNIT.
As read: value=36.8 unit=mm
